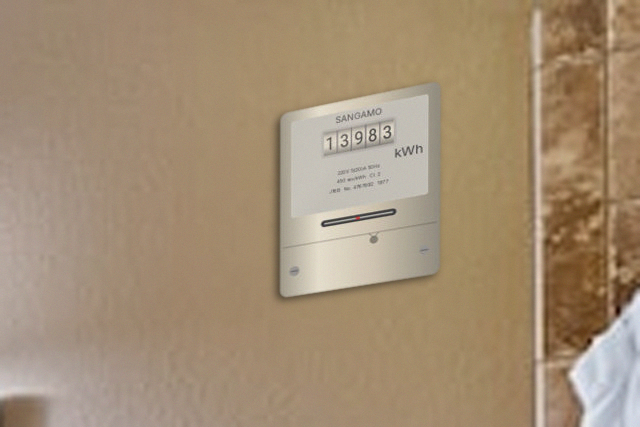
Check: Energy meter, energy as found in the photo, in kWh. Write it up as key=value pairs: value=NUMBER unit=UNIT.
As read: value=13983 unit=kWh
